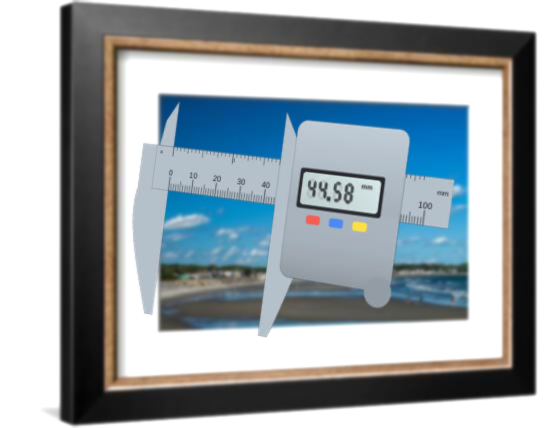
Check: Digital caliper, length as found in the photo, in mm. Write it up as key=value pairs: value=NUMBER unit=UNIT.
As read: value=44.58 unit=mm
